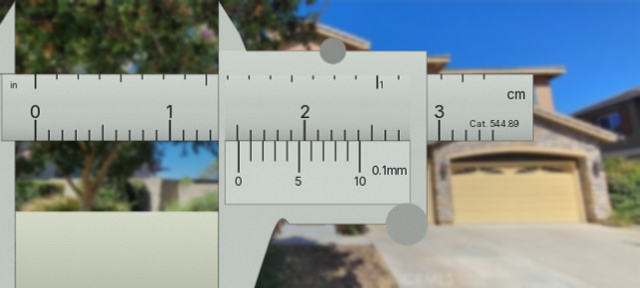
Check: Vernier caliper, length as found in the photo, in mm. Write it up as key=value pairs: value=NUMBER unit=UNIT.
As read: value=15.1 unit=mm
